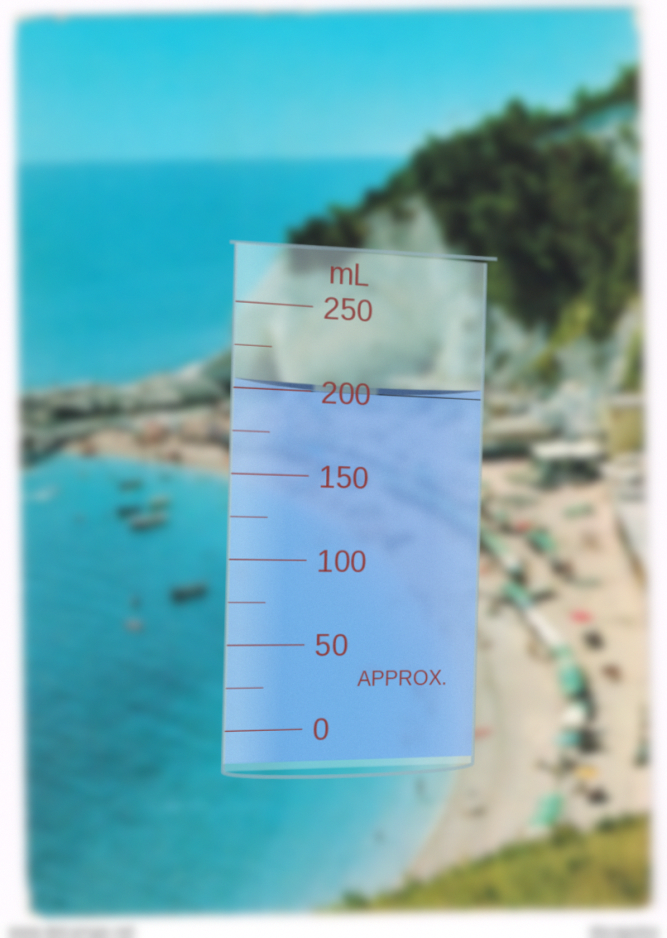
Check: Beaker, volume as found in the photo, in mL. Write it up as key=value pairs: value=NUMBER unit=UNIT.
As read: value=200 unit=mL
